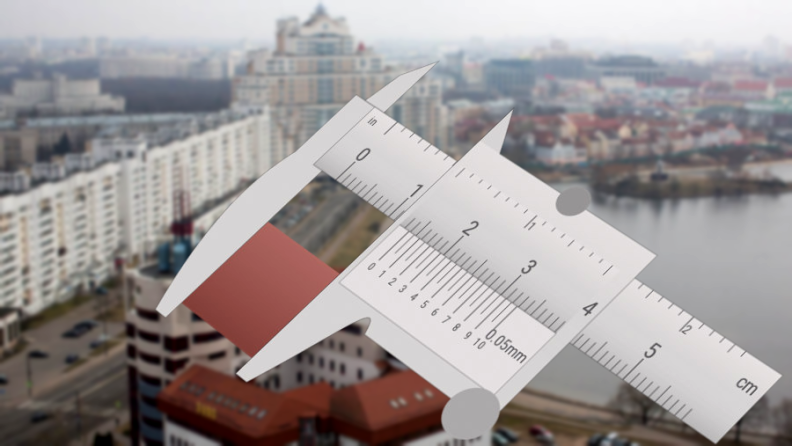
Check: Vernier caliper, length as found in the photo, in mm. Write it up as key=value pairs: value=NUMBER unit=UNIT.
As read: value=13.8 unit=mm
